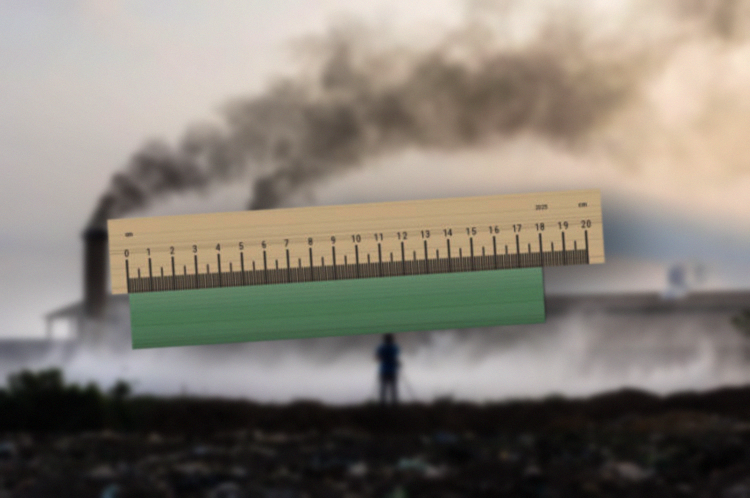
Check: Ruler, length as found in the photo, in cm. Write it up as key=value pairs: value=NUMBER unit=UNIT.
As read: value=18 unit=cm
